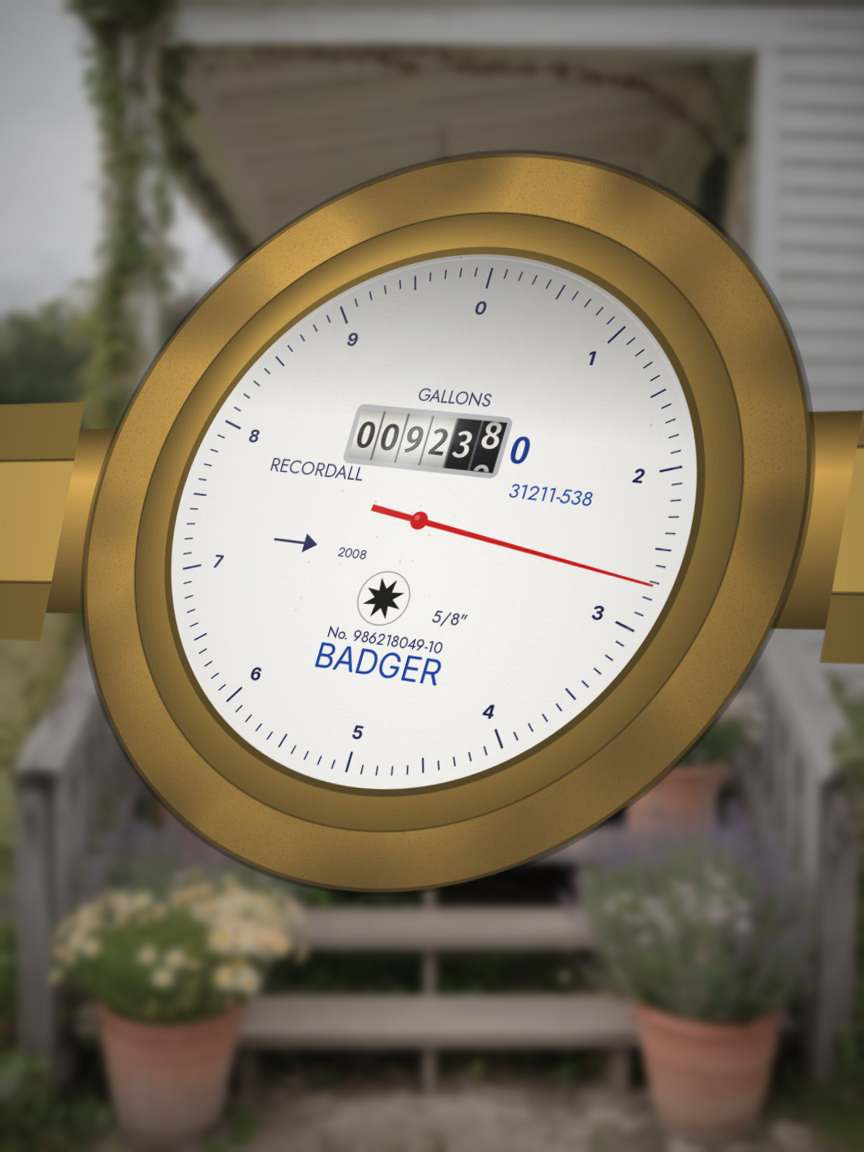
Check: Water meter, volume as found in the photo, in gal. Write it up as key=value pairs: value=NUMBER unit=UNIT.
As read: value=92382.7 unit=gal
